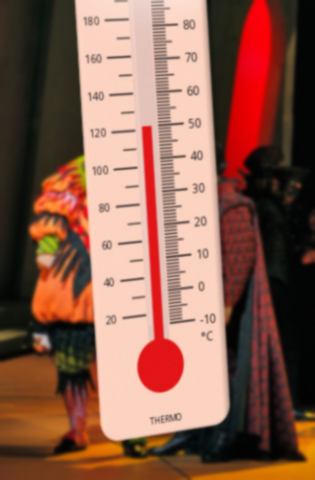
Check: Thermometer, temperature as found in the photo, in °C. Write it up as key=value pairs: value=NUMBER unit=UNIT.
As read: value=50 unit=°C
